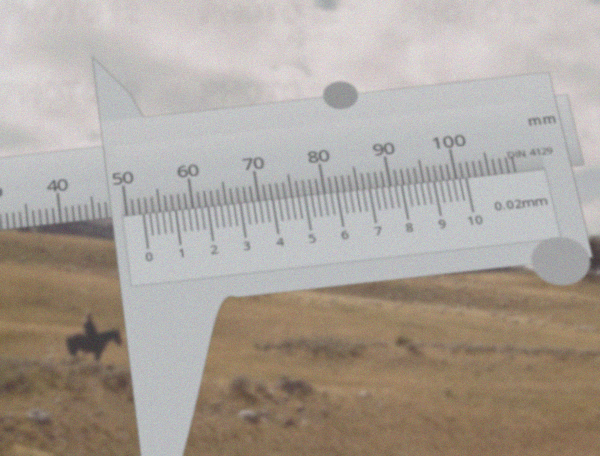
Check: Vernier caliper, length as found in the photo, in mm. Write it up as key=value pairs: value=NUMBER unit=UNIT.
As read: value=52.5 unit=mm
